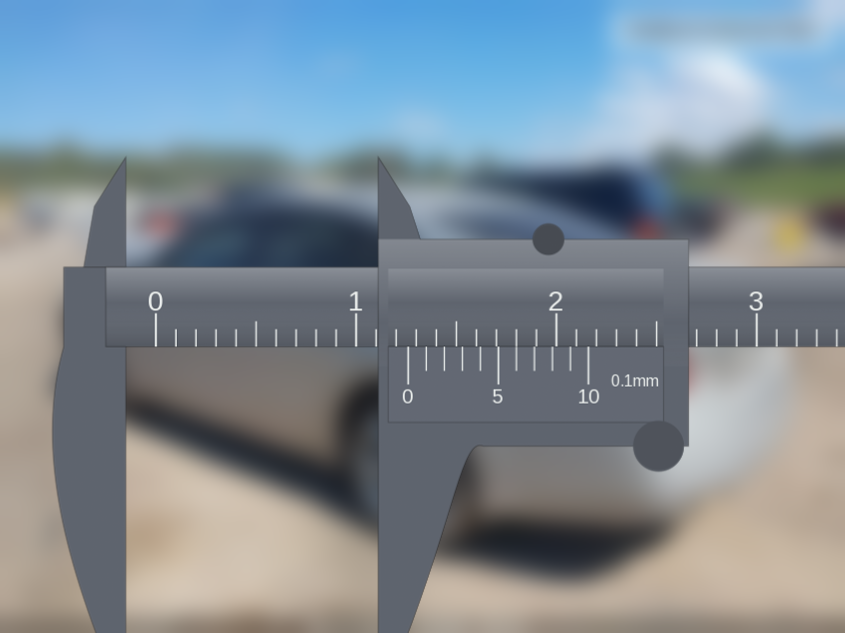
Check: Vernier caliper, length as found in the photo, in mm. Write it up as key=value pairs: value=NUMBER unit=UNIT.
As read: value=12.6 unit=mm
